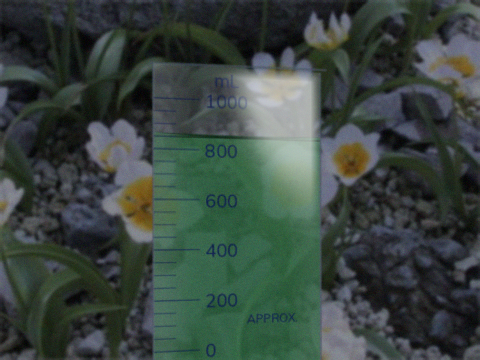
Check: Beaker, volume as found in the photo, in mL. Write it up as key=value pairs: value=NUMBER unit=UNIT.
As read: value=850 unit=mL
